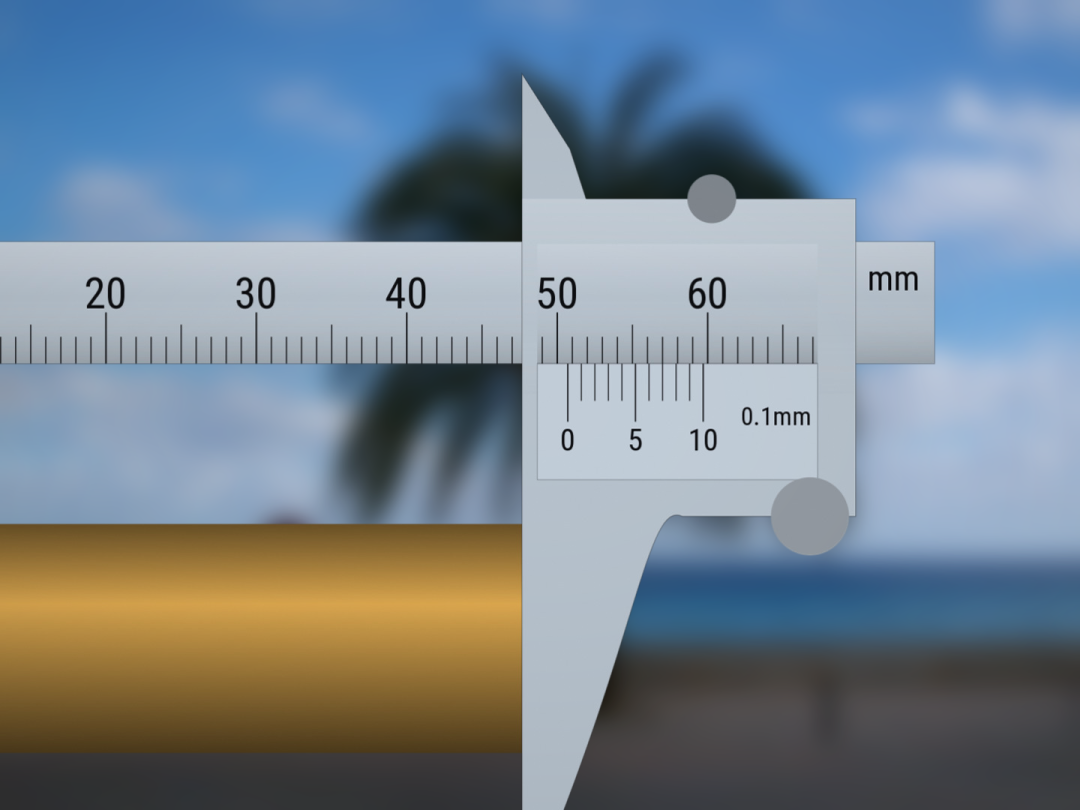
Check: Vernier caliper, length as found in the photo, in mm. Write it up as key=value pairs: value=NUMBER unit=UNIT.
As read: value=50.7 unit=mm
